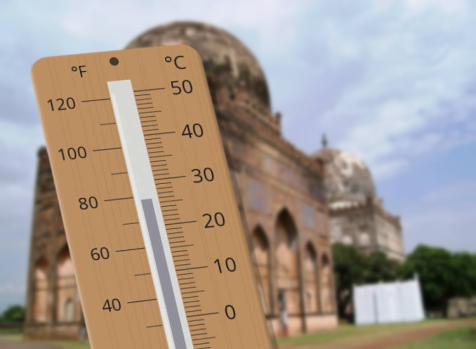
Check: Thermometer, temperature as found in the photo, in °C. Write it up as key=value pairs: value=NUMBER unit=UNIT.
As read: value=26 unit=°C
